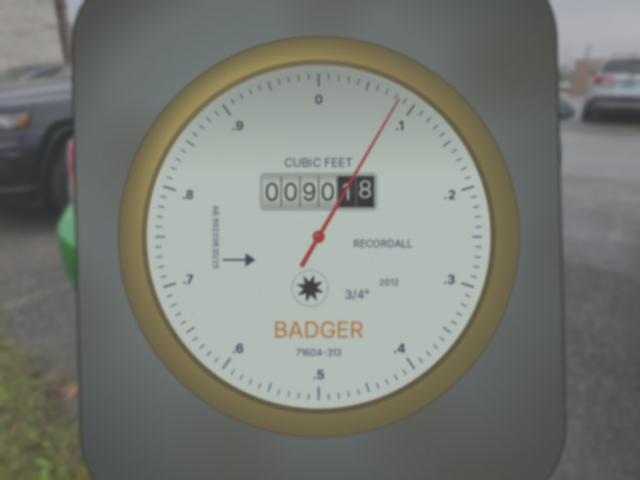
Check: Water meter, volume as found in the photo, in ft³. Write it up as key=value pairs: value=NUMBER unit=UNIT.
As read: value=9018.08 unit=ft³
